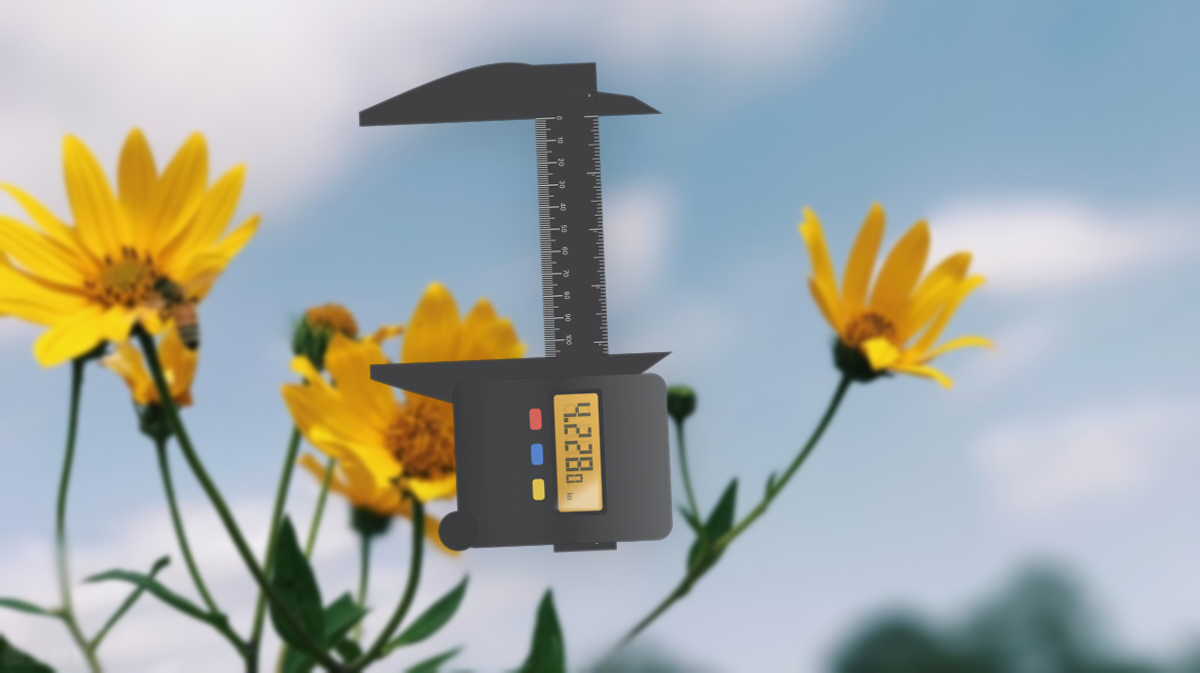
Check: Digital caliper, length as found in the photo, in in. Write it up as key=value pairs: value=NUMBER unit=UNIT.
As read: value=4.2280 unit=in
